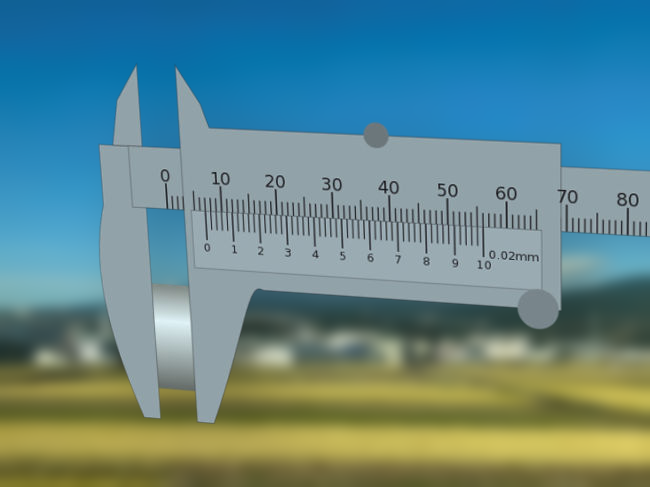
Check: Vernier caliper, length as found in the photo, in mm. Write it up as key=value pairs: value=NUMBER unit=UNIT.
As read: value=7.0 unit=mm
